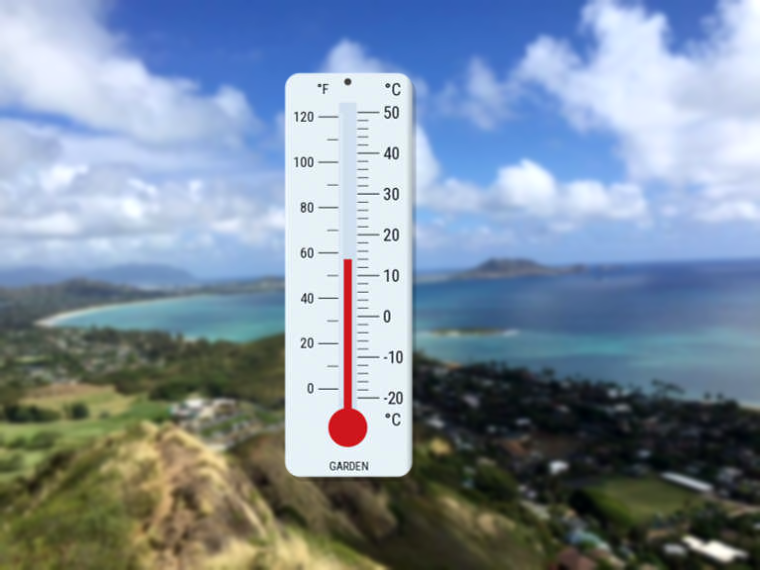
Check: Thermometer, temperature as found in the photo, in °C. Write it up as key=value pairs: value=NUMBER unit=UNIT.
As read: value=14 unit=°C
